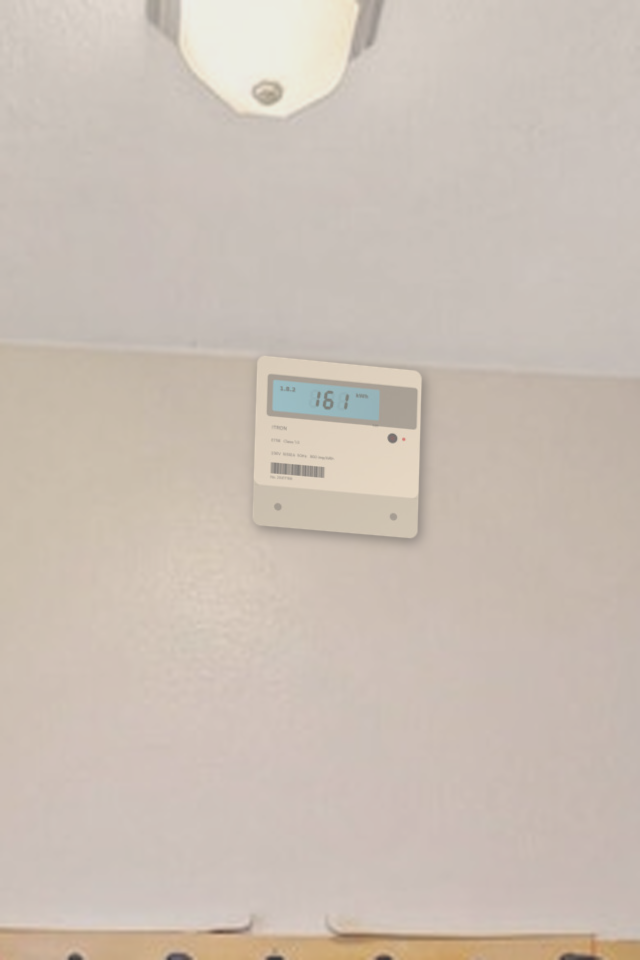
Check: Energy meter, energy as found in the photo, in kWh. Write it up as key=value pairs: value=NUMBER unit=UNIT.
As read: value=161 unit=kWh
